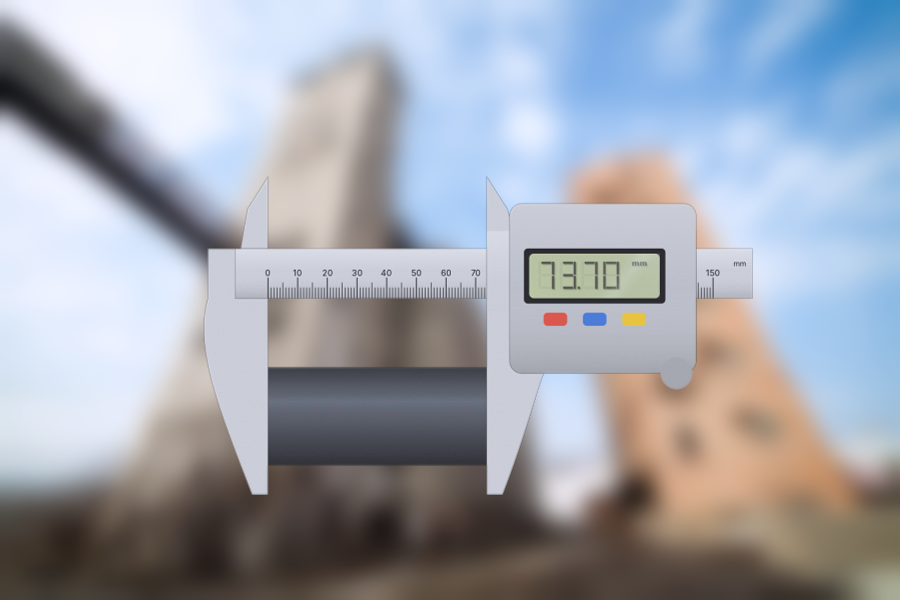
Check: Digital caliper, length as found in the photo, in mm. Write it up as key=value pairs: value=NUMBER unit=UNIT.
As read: value=73.70 unit=mm
